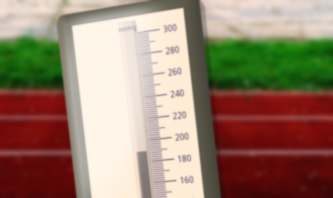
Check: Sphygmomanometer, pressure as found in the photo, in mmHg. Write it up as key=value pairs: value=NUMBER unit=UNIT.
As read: value=190 unit=mmHg
